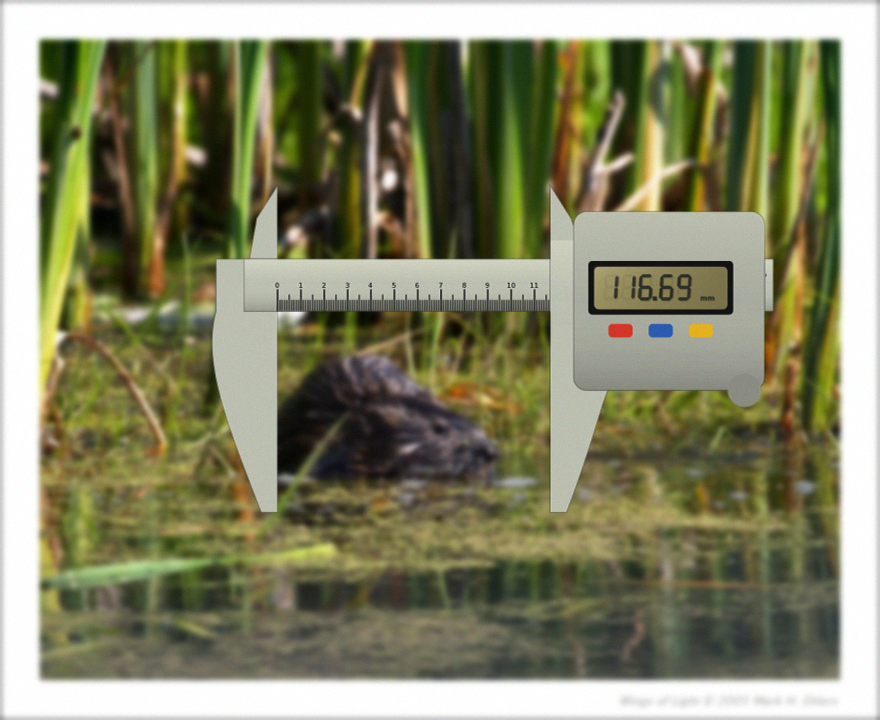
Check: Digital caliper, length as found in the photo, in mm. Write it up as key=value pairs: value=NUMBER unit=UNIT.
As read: value=116.69 unit=mm
